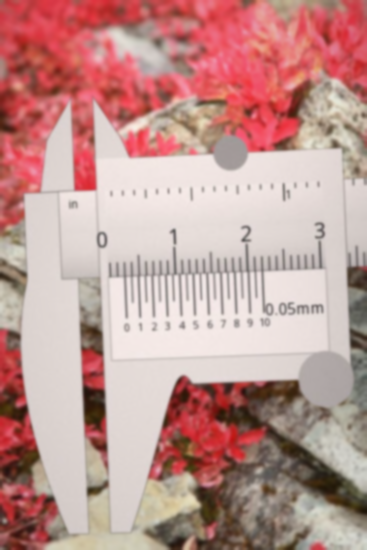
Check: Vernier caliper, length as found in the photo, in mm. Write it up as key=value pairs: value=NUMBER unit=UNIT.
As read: value=3.0 unit=mm
